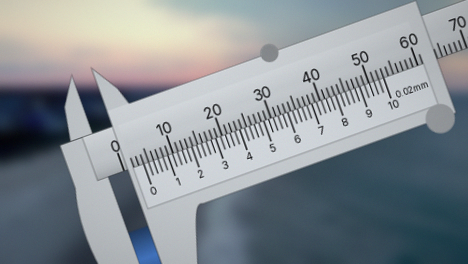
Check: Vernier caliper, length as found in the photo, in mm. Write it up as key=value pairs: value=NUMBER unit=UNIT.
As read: value=4.0 unit=mm
